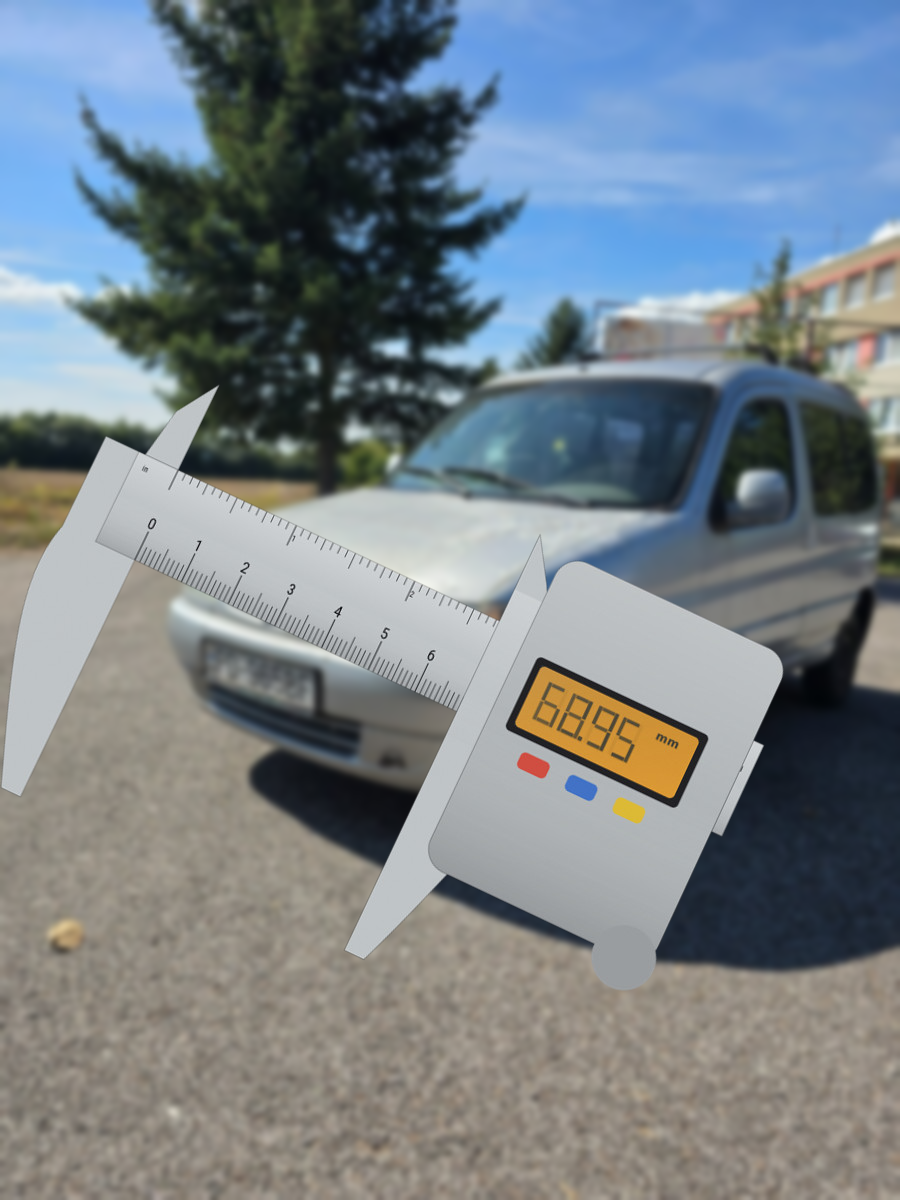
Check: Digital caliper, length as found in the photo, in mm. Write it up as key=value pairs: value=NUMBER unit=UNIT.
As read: value=68.95 unit=mm
